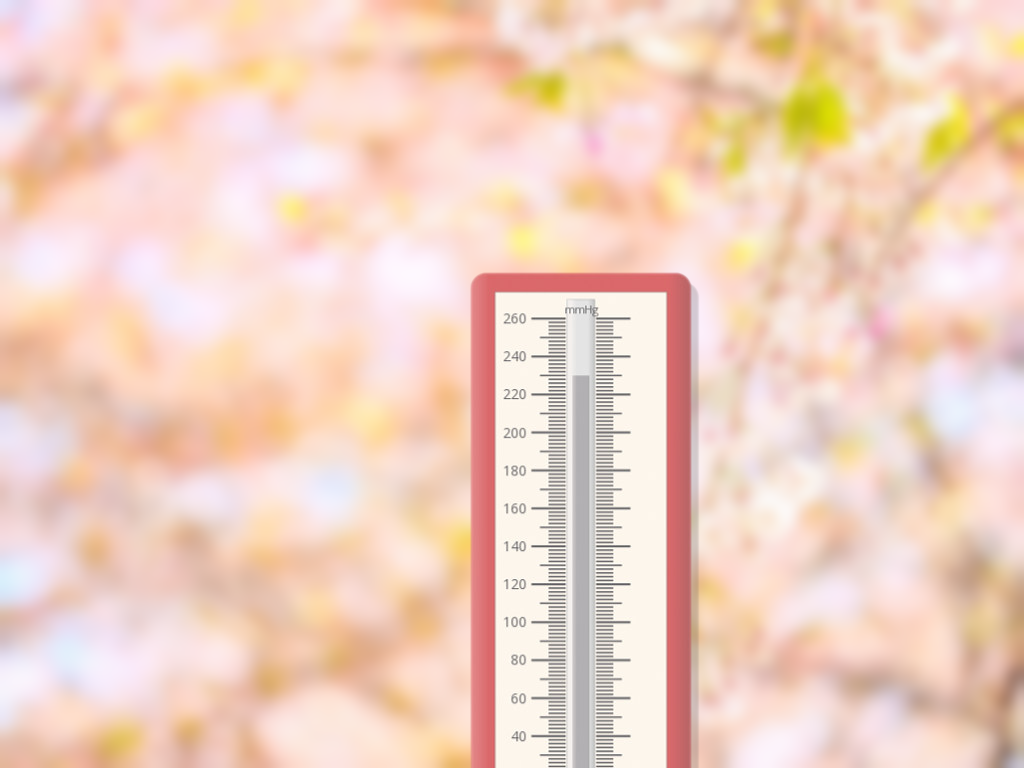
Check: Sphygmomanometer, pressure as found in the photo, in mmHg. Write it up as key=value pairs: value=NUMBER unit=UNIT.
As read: value=230 unit=mmHg
